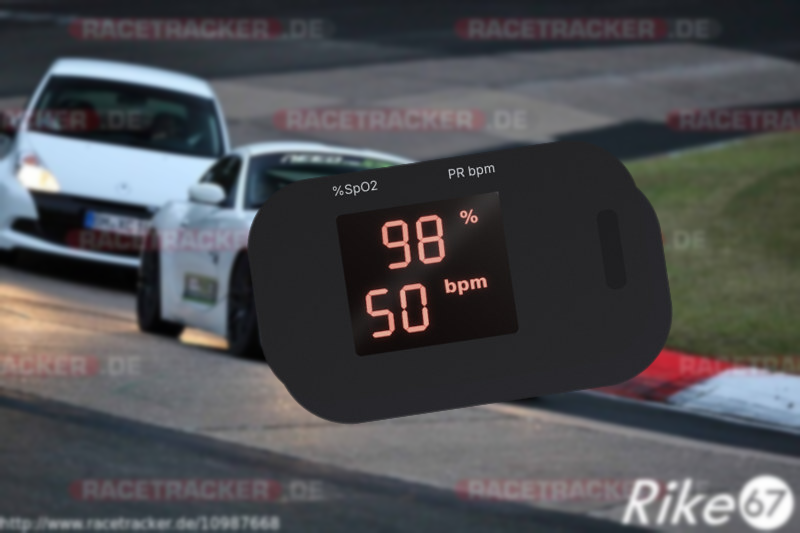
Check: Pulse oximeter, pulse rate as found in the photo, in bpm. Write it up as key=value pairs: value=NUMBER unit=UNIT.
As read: value=50 unit=bpm
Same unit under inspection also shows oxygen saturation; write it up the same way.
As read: value=98 unit=%
